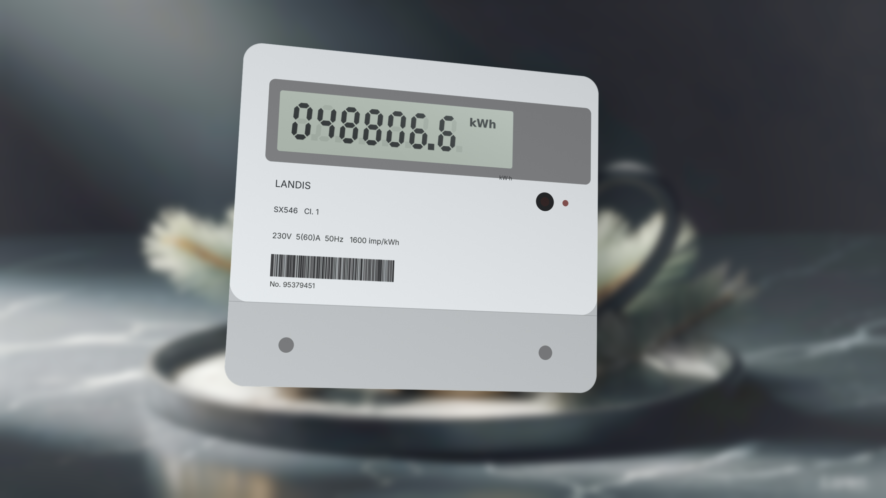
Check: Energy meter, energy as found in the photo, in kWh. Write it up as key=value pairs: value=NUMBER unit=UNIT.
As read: value=48806.6 unit=kWh
